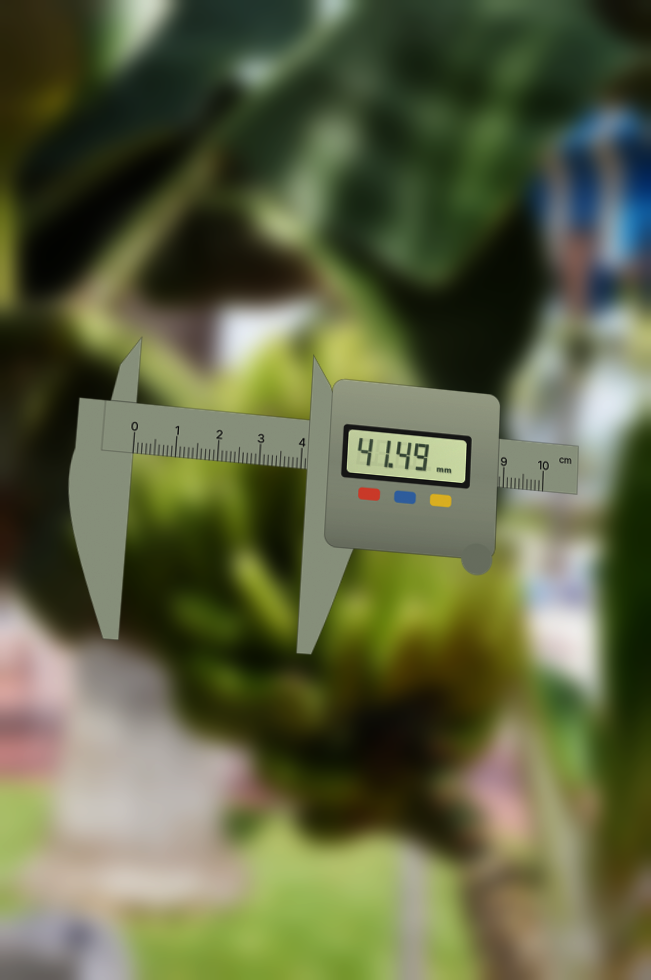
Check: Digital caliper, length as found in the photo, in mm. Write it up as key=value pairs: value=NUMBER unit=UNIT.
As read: value=41.49 unit=mm
